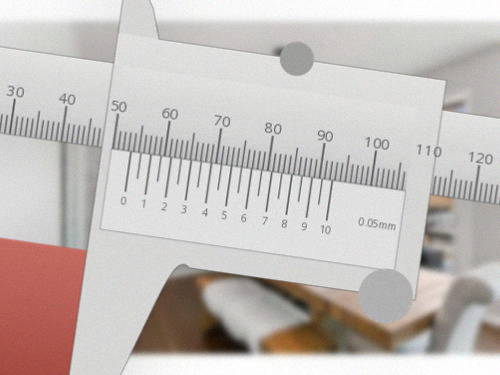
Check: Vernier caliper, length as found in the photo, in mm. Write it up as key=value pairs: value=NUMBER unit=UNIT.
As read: value=53.5 unit=mm
